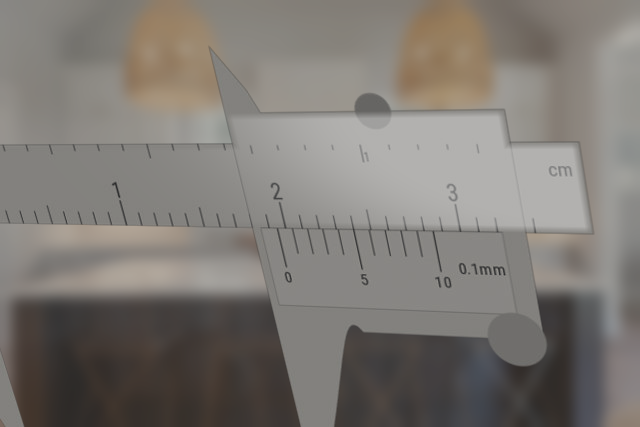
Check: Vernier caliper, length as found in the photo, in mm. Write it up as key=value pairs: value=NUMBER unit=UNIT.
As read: value=19.5 unit=mm
